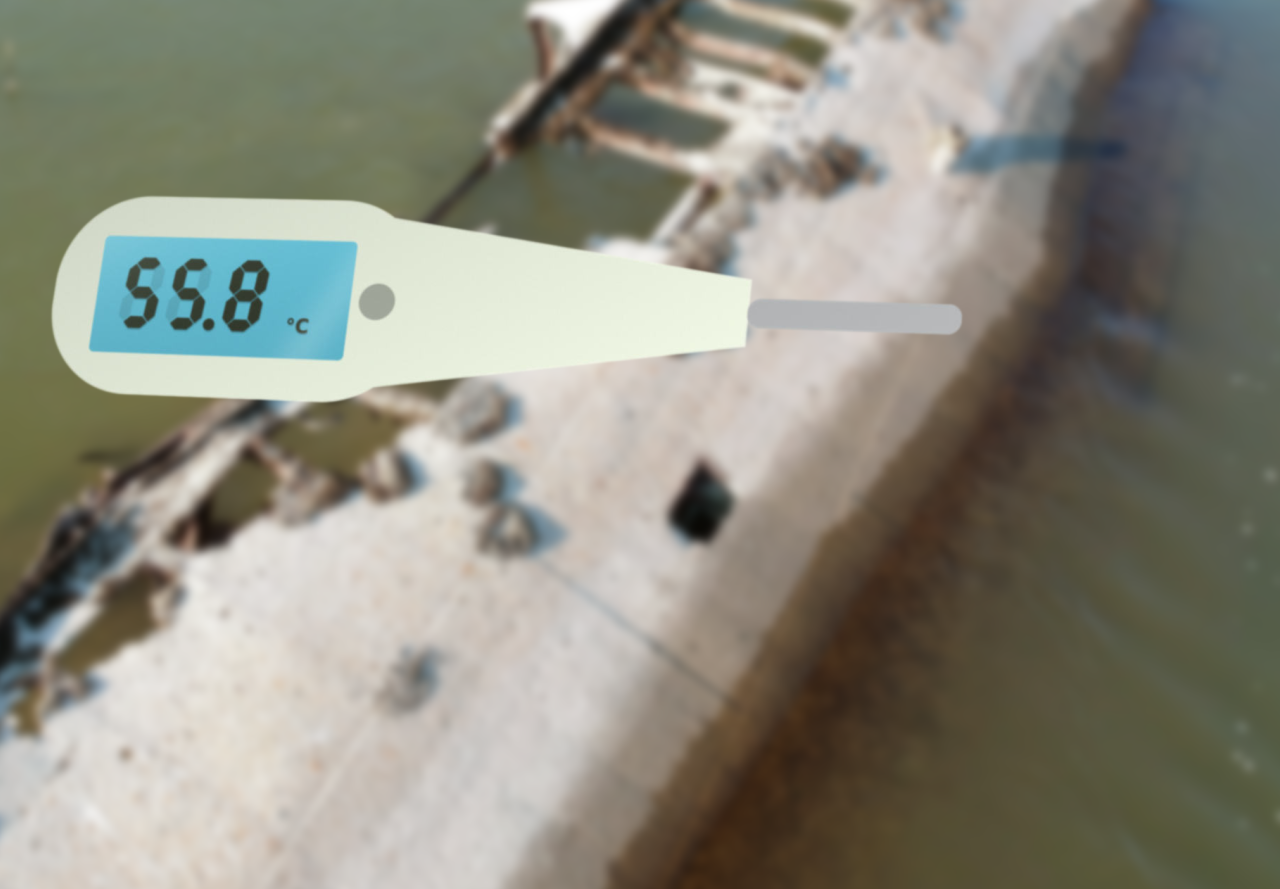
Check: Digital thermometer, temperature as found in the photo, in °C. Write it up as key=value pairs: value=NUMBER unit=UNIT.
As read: value=55.8 unit=°C
